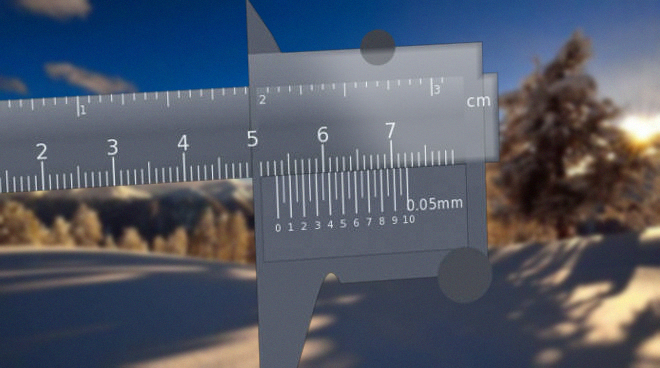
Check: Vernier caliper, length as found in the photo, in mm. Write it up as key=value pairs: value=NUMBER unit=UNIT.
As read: value=53.2 unit=mm
